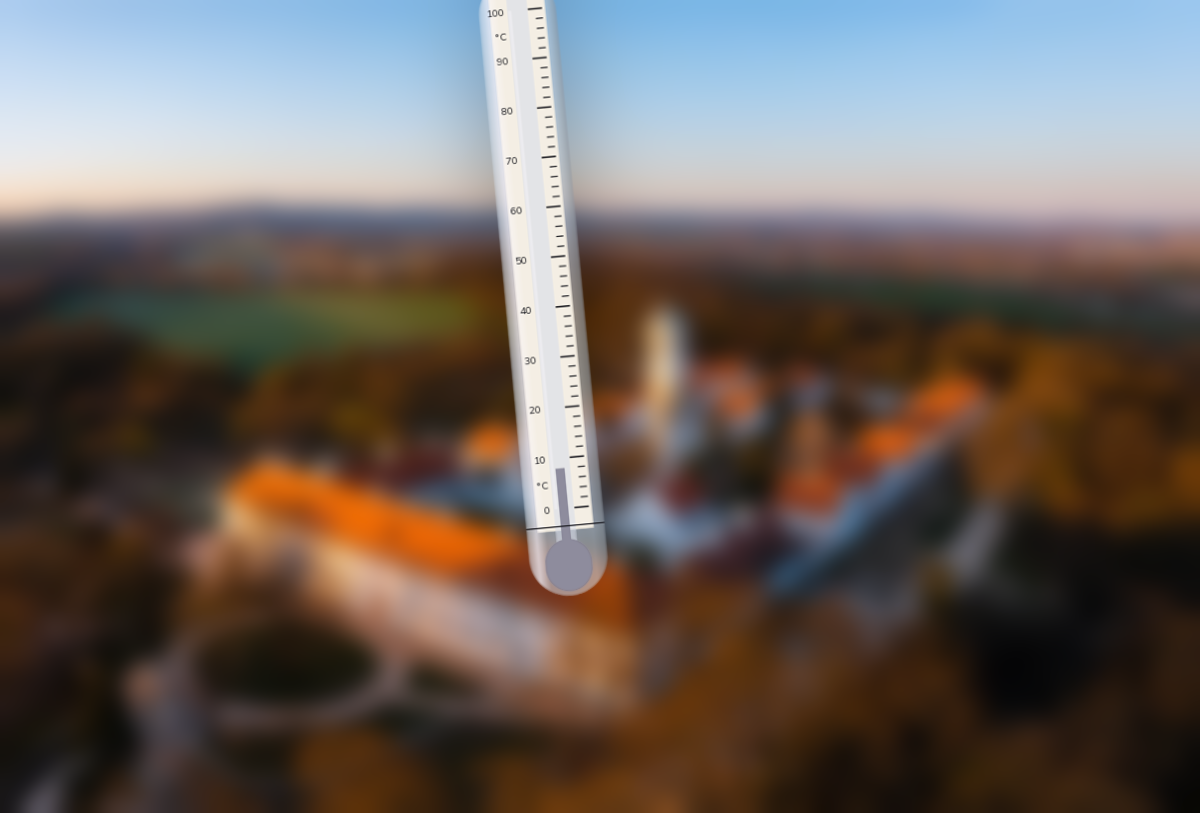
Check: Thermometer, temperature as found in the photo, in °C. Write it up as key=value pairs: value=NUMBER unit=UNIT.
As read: value=8 unit=°C
